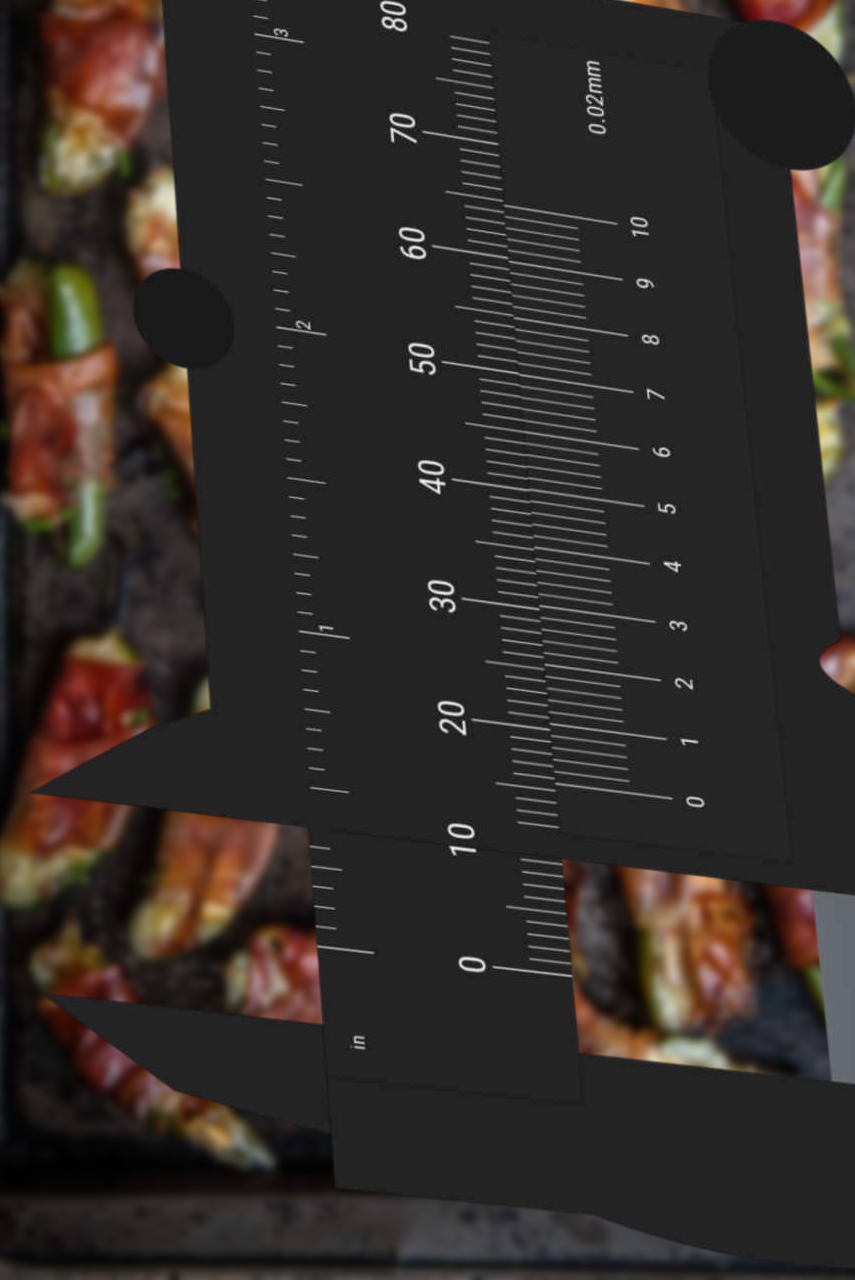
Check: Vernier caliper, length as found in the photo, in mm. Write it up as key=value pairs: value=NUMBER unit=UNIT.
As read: value=15.6 unit=mm
